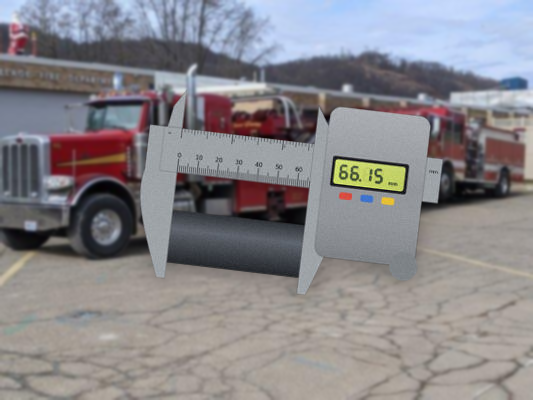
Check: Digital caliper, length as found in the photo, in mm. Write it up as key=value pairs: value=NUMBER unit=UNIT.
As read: value=66.15 unit=mm
